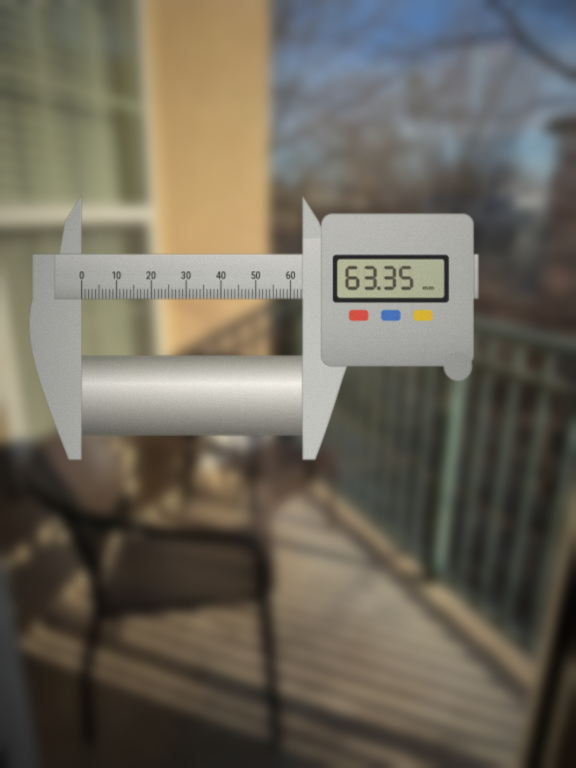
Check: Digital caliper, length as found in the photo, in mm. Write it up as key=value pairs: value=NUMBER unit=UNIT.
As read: value=63.35 unit=mm
